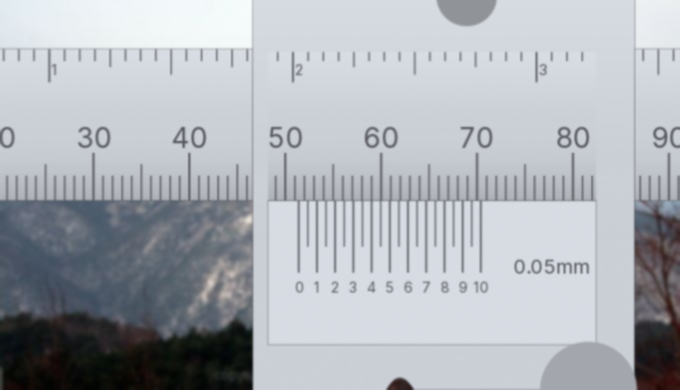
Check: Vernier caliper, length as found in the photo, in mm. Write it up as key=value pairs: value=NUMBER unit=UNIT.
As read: value=51.4 unit=mm
